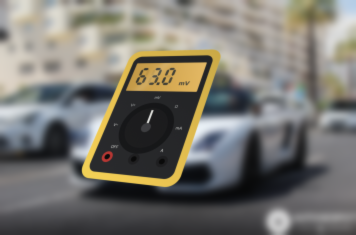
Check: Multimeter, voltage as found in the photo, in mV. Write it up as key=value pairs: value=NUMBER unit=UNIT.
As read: value=63.0 unit=mV
